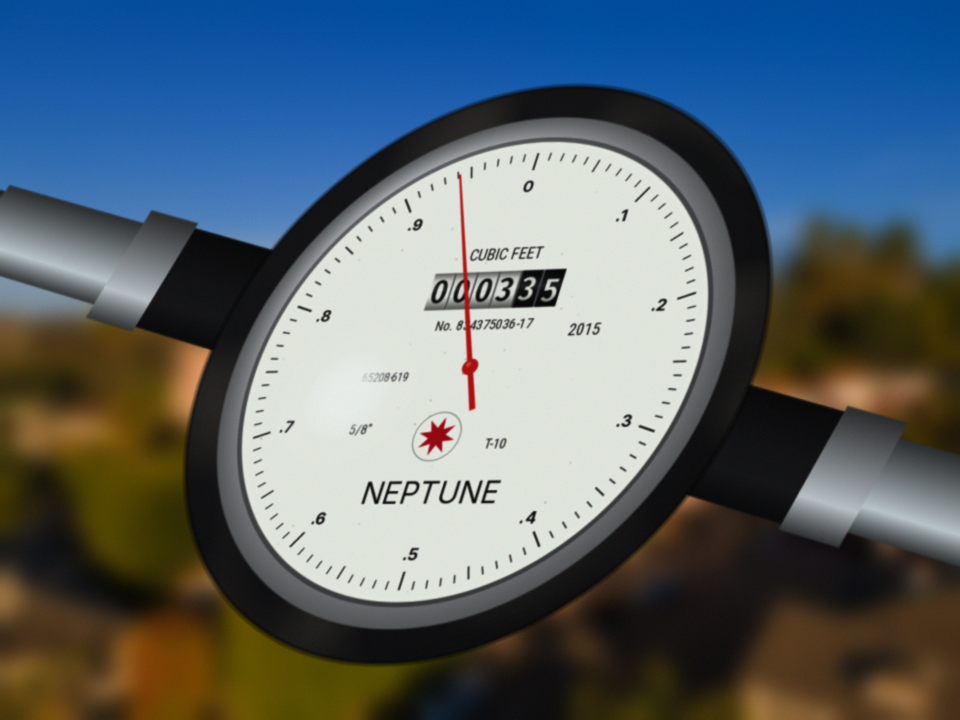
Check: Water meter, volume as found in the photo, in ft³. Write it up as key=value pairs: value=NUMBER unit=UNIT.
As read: value=334.94 unit=ft³
